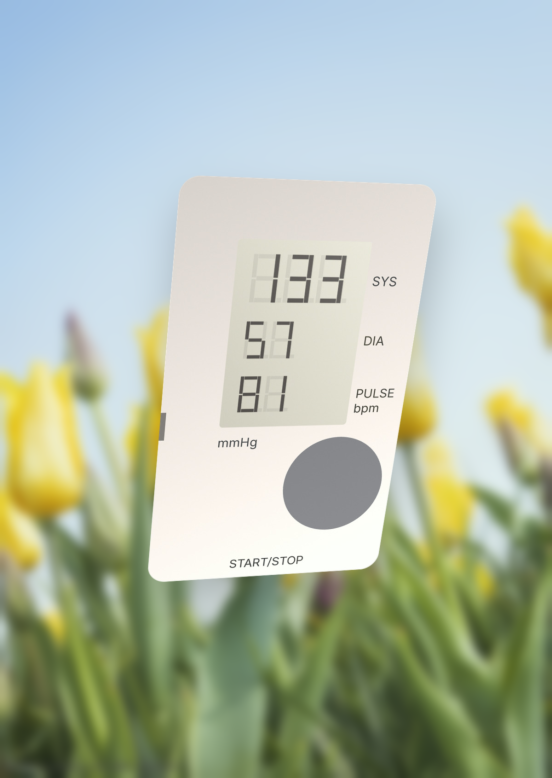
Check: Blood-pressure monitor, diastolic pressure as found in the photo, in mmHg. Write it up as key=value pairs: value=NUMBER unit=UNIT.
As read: value=57 unit=mmHg
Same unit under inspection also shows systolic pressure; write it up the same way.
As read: value=133 unit=mmHg
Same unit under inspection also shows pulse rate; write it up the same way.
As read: value=81 unit=bpm
